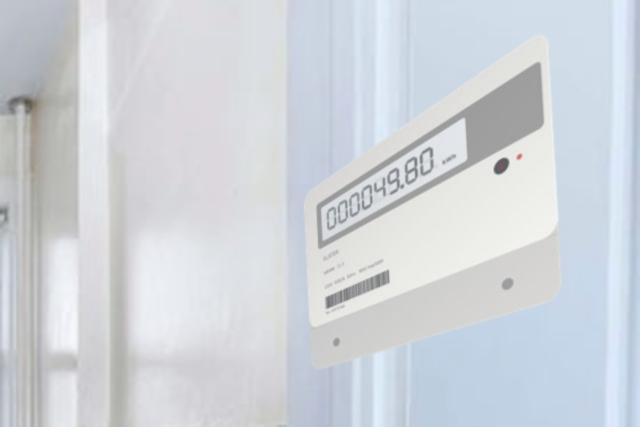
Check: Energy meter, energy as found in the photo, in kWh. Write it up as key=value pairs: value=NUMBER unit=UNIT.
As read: value=49.80 unit=kWh
